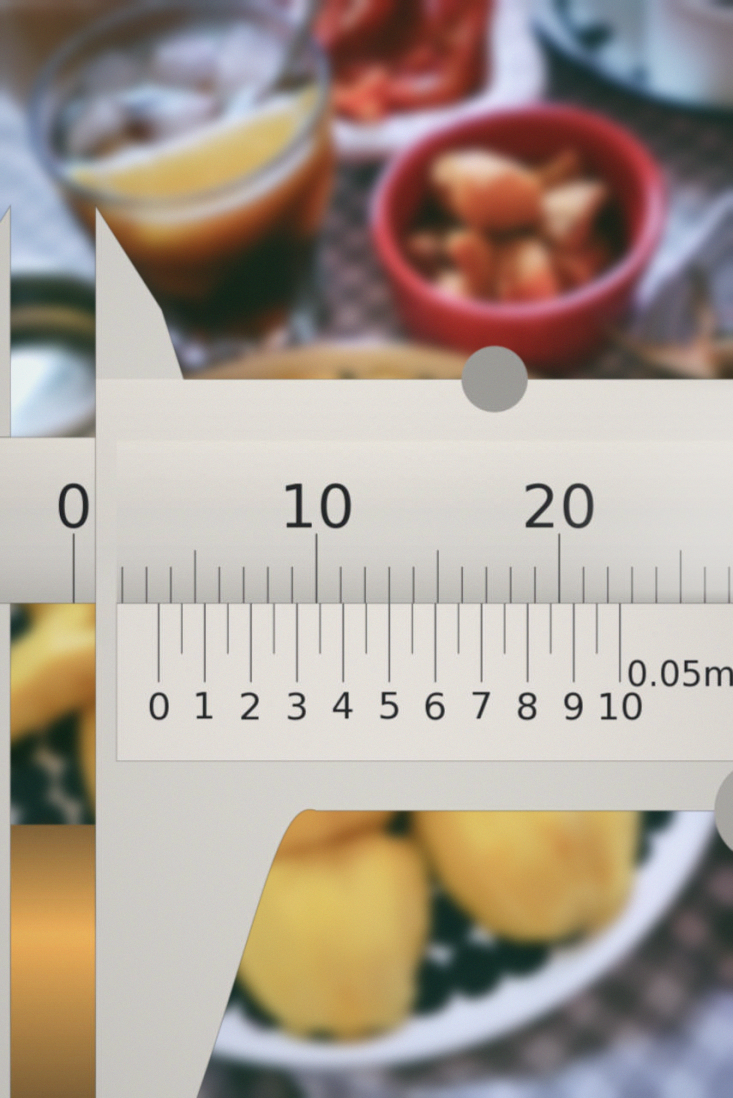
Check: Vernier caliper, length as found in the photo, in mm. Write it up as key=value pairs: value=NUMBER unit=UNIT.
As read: value=3.50 unit=mm
